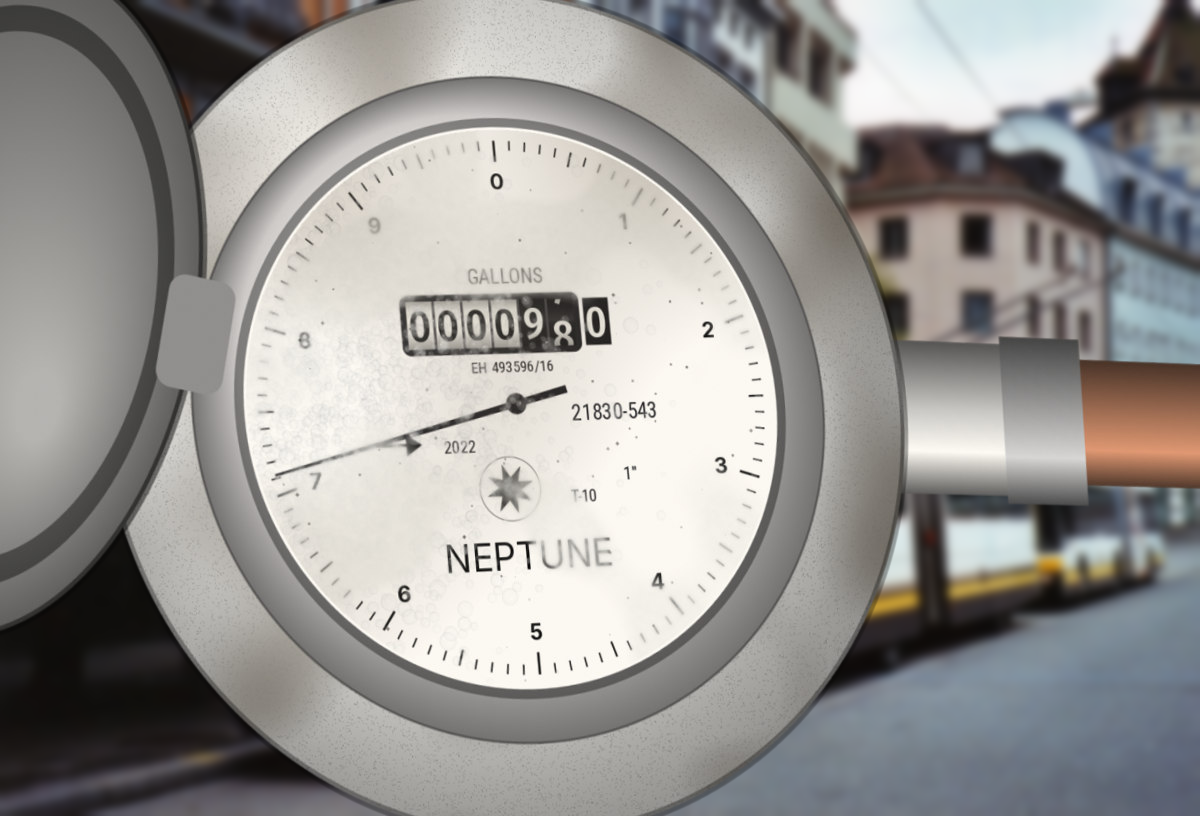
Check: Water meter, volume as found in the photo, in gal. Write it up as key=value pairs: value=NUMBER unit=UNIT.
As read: value=977.1 unit=gal
